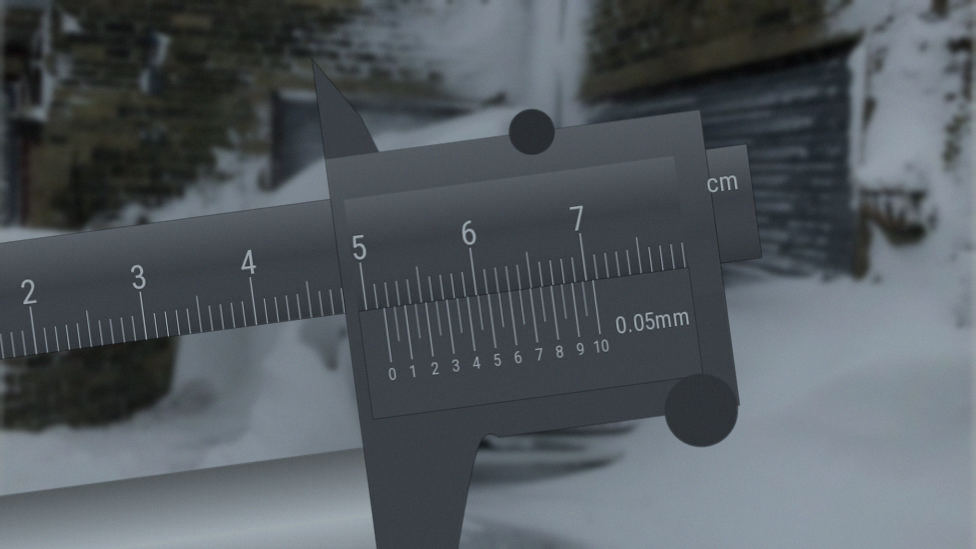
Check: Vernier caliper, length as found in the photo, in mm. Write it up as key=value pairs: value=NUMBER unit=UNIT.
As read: value=51.6 unit=mm
